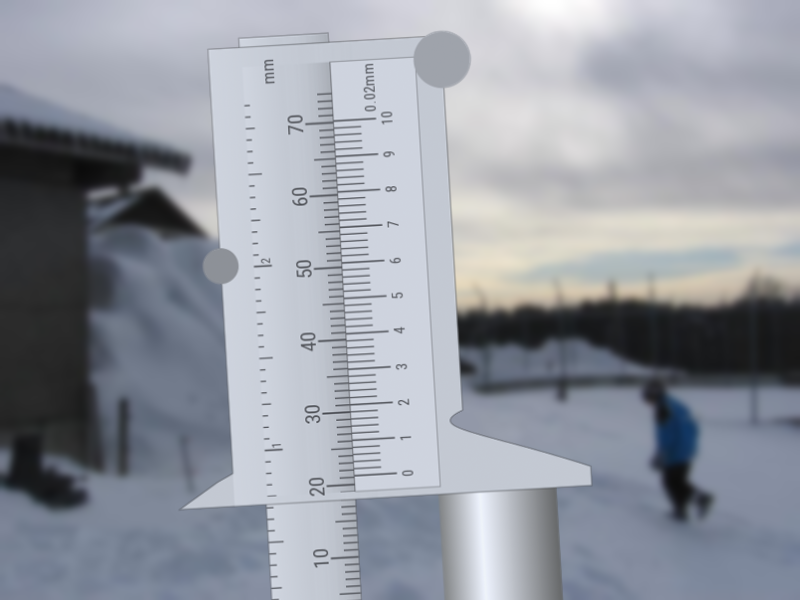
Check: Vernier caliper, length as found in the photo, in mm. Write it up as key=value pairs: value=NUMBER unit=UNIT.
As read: value=21.2 unit=mm
